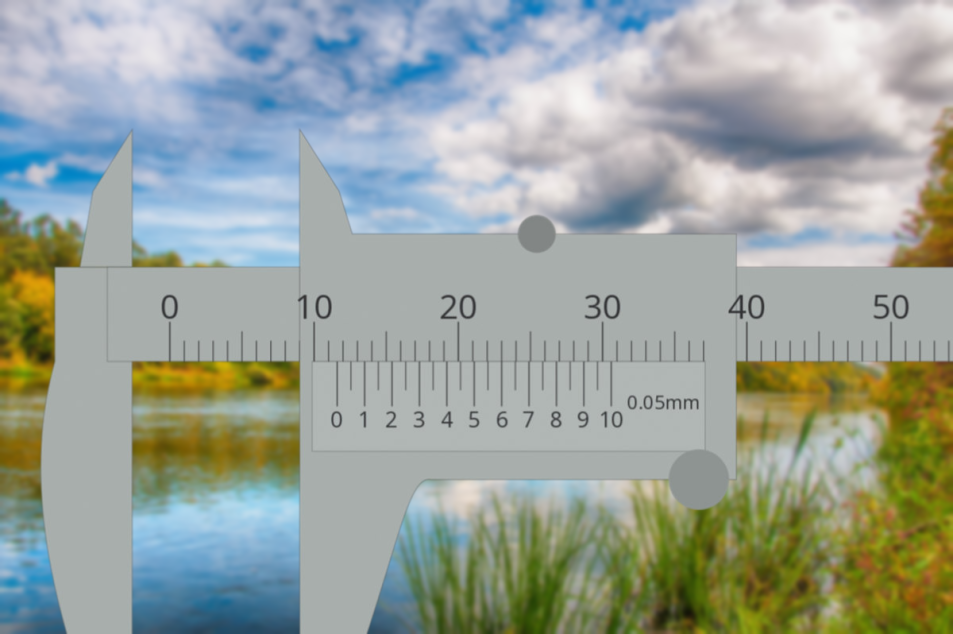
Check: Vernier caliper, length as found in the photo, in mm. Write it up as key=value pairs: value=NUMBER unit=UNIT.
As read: value=11.6 unit=mm
